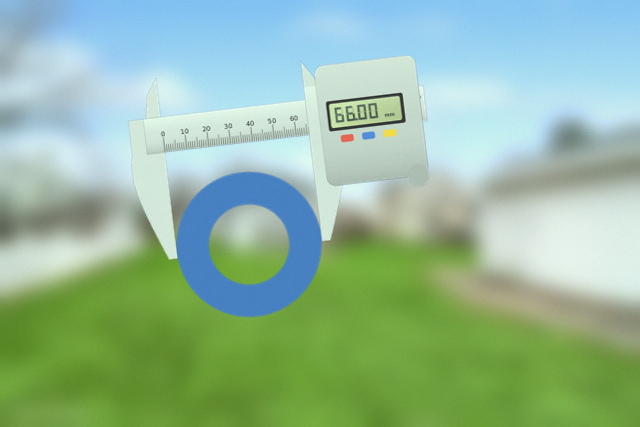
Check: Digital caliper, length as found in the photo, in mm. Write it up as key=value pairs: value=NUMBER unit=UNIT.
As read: value=66.00 unit=mm
